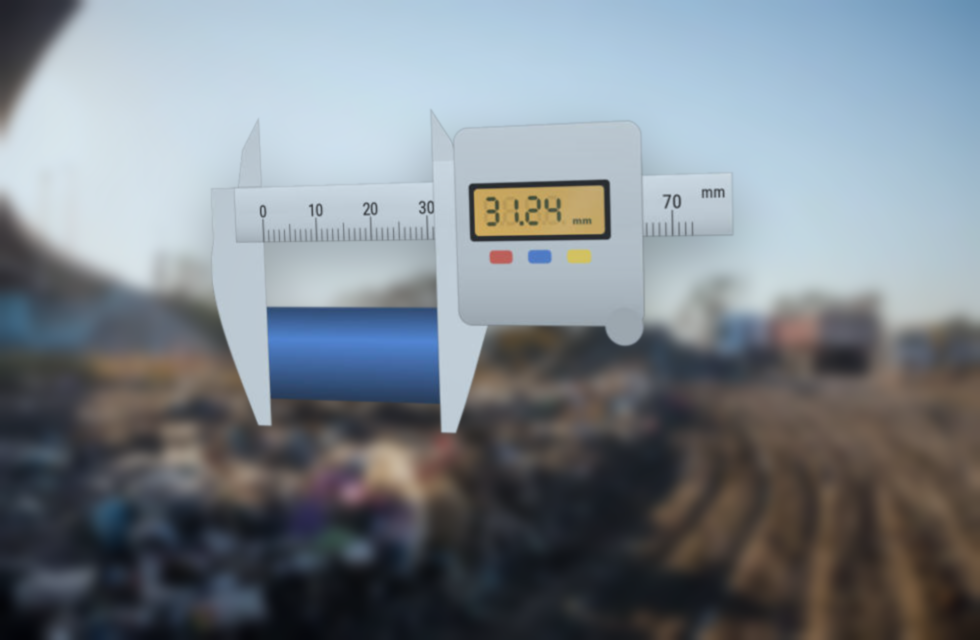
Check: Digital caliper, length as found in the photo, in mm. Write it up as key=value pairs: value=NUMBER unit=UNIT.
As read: value=31.24 unit=mm
